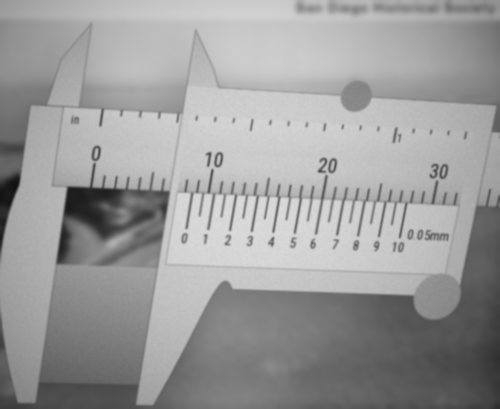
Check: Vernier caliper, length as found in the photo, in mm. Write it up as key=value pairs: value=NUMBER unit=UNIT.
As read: value=8.6 unit=mm
